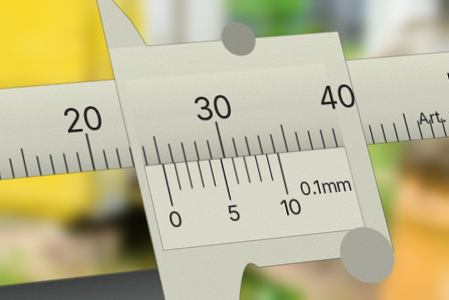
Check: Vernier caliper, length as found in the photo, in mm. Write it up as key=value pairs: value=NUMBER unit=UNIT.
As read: value=25.2 unit=mm
